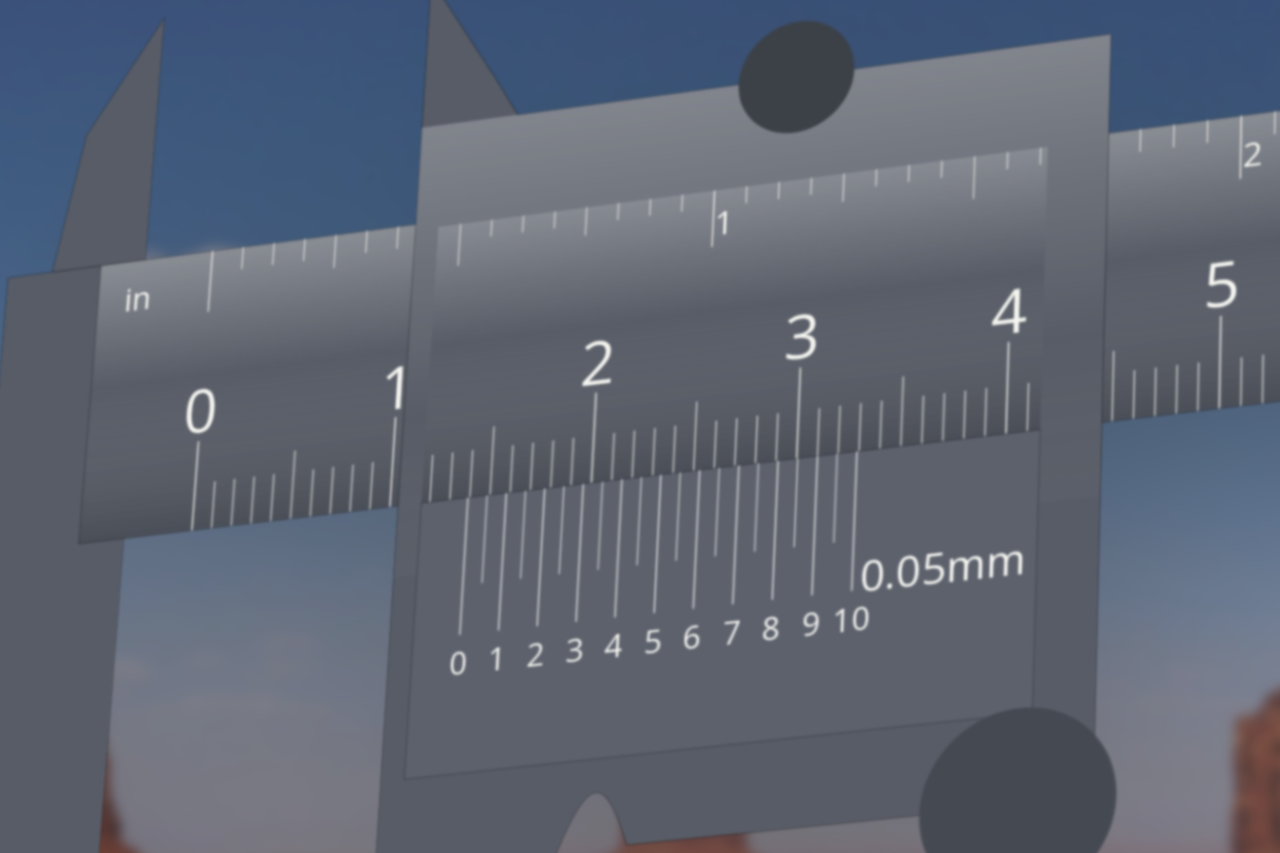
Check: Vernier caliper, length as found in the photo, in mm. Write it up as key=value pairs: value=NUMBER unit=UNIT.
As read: value=13.9 unit=mm
